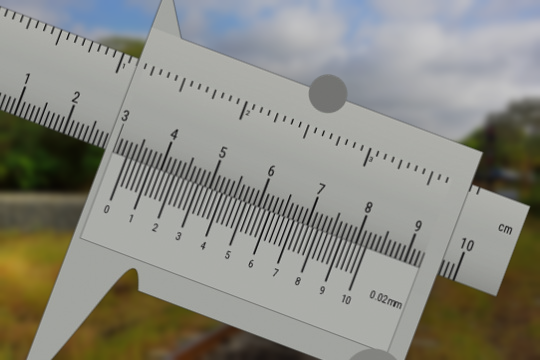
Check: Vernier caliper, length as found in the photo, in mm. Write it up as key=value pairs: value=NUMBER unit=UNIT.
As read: value=33.0 unit=mm
